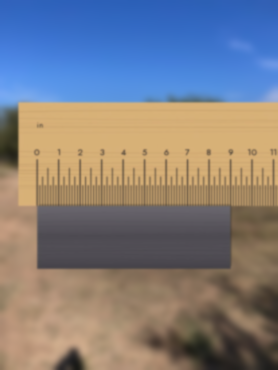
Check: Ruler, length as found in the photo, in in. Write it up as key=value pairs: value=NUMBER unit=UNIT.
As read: value=9 unit=in
